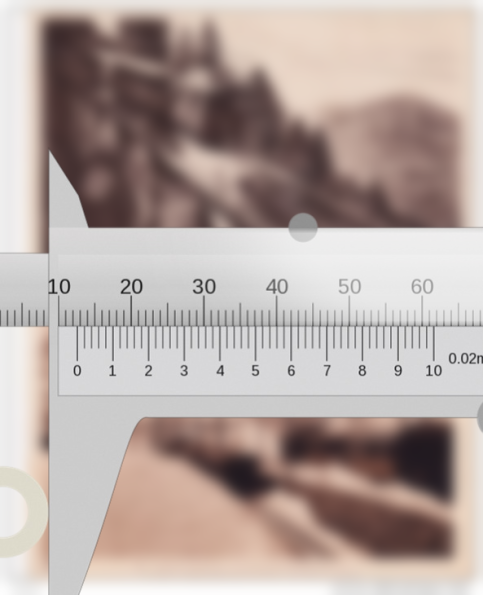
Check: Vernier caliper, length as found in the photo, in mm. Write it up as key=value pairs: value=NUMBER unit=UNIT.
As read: value=12.6 unit=mm
